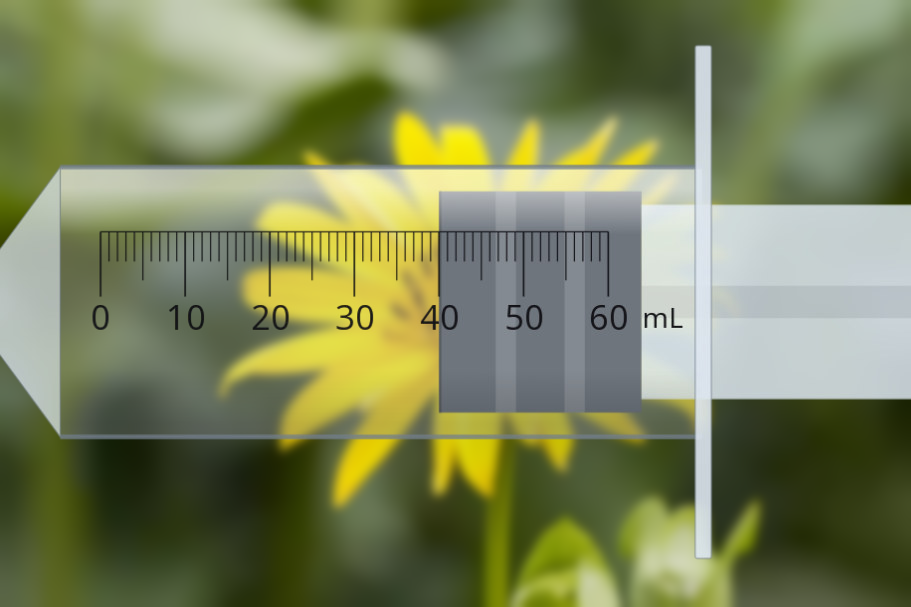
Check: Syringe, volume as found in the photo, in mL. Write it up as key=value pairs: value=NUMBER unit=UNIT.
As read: value=40 unit=mL
